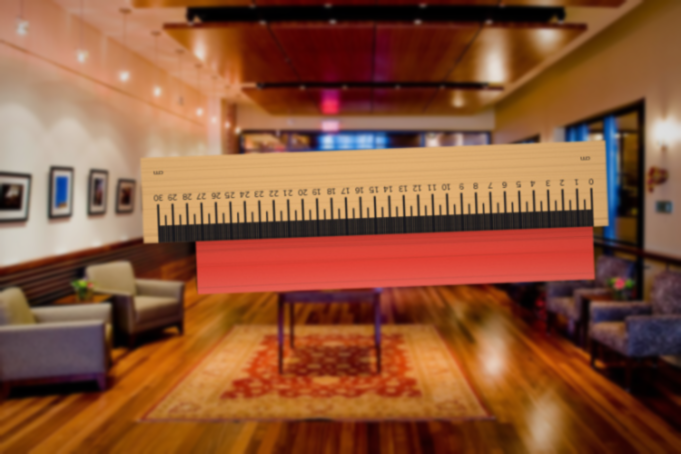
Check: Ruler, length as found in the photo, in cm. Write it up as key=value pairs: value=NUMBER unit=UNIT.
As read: value=27.5 unit=cm
